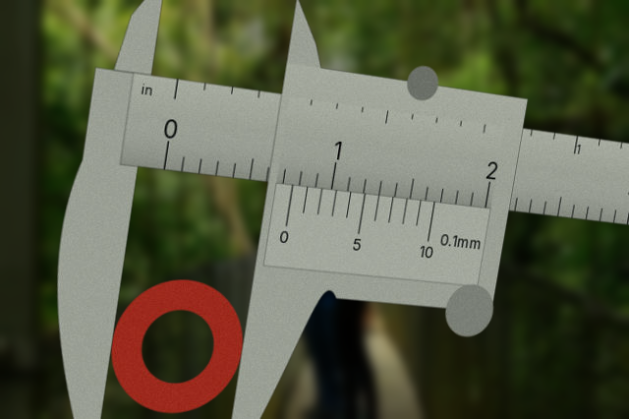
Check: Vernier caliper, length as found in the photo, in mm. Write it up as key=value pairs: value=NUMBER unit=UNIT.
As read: value=7.6 unit=mm
